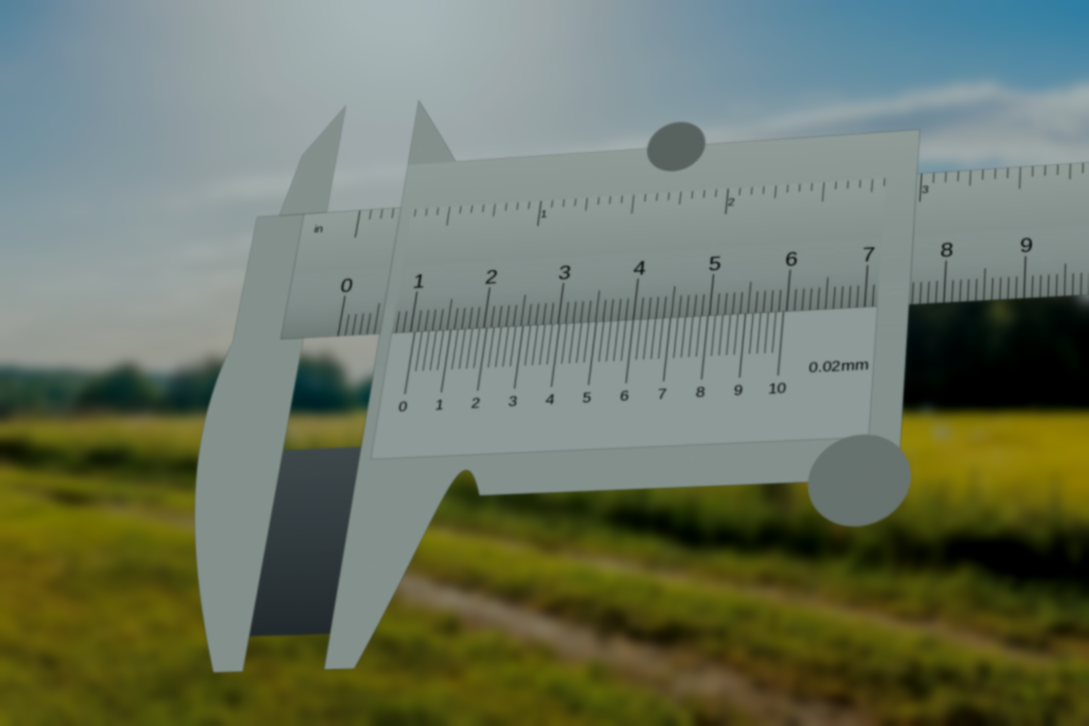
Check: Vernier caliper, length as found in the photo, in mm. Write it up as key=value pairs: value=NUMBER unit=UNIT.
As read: value=10.6 unit=mm
